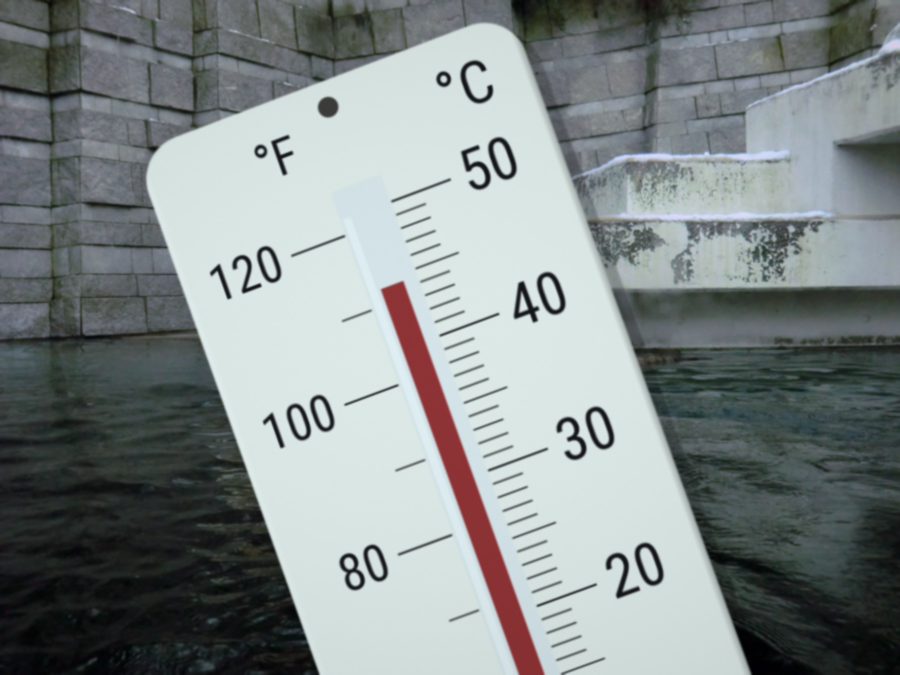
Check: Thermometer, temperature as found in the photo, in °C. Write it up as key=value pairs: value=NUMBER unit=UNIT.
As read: value=44.5 unit=°C
